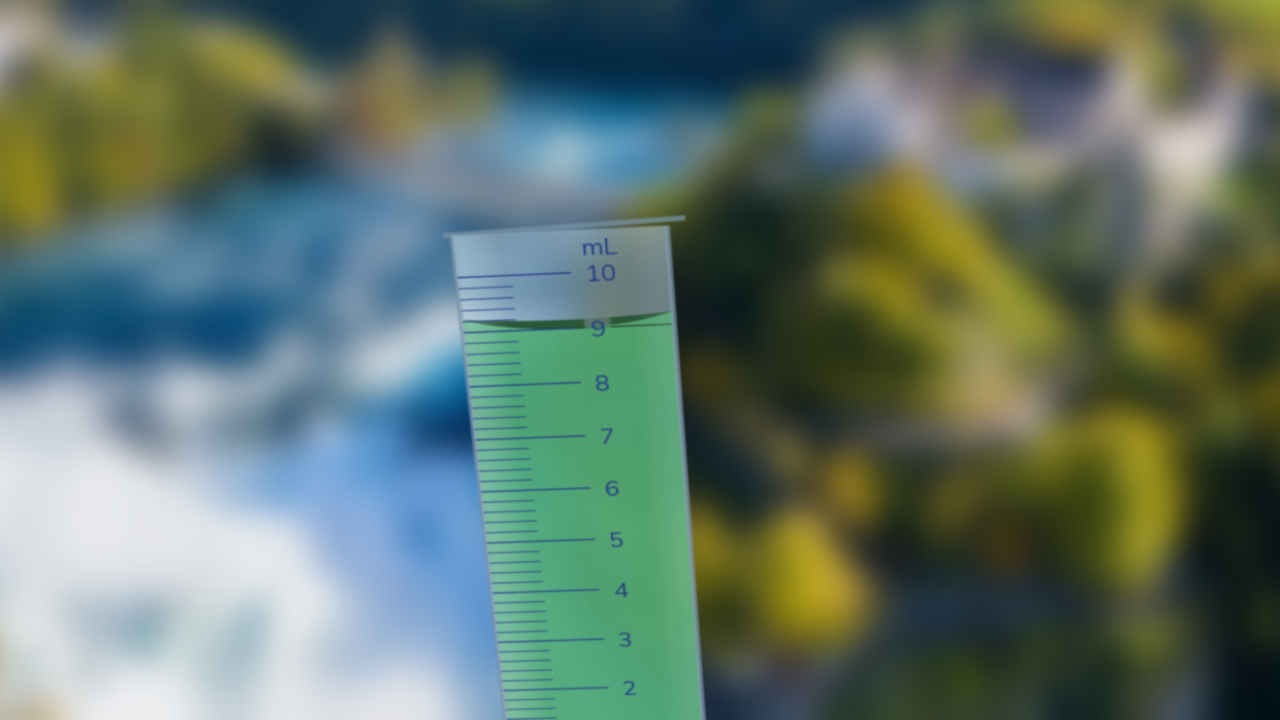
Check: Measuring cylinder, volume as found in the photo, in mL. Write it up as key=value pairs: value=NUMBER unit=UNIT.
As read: value=9 unit=mL
